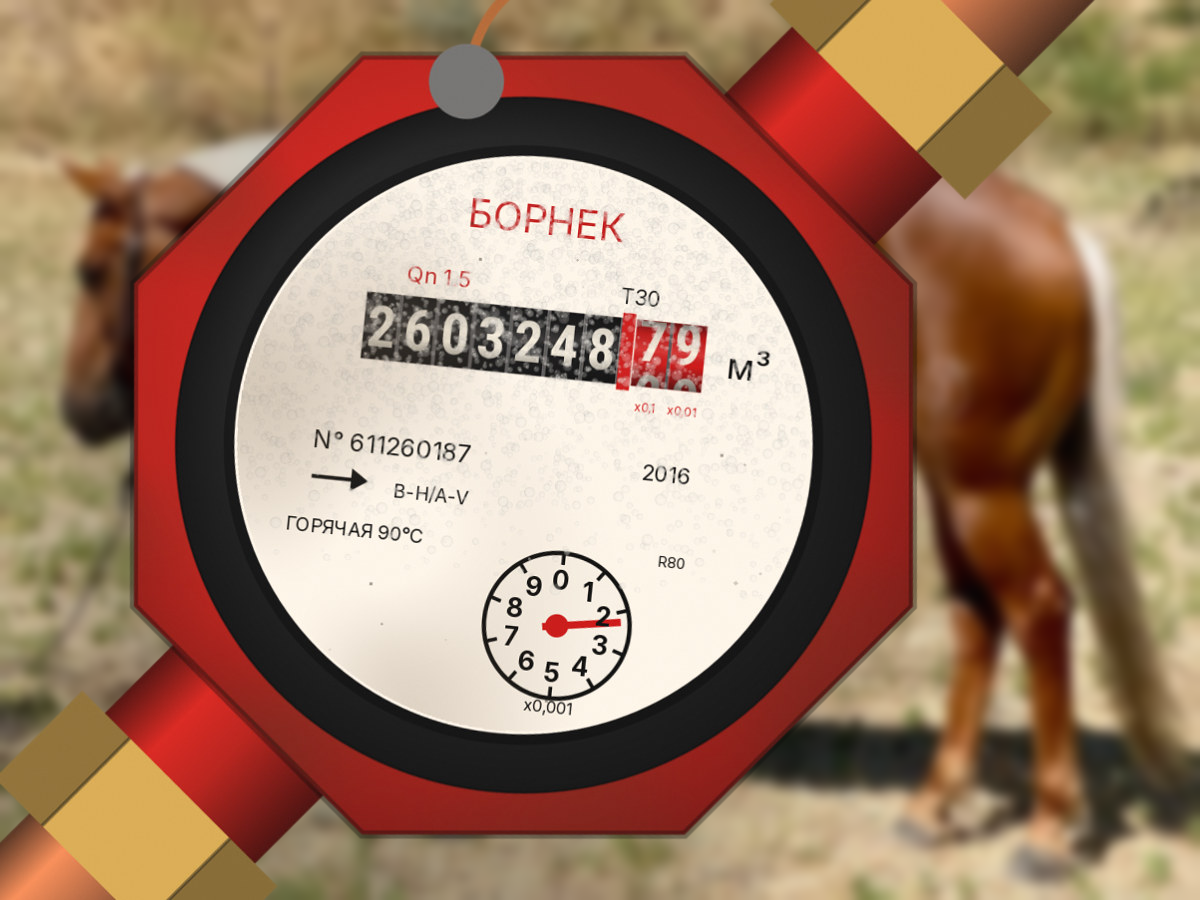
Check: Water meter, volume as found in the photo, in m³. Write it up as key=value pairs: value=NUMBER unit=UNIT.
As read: value=2603248.792 unit=m³
